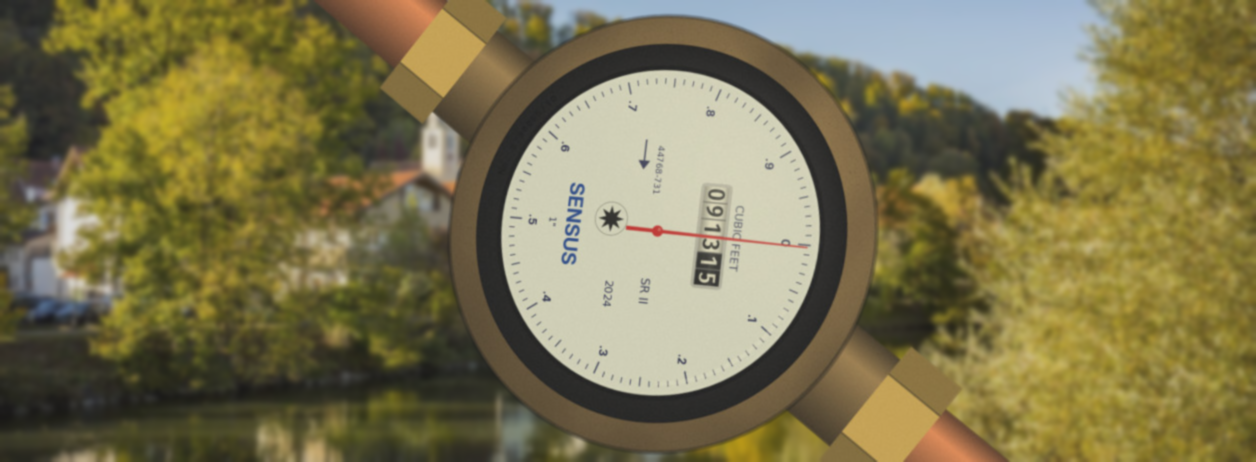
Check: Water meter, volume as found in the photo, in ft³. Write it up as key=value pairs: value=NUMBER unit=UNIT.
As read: value=91315.00 unit=ft³
